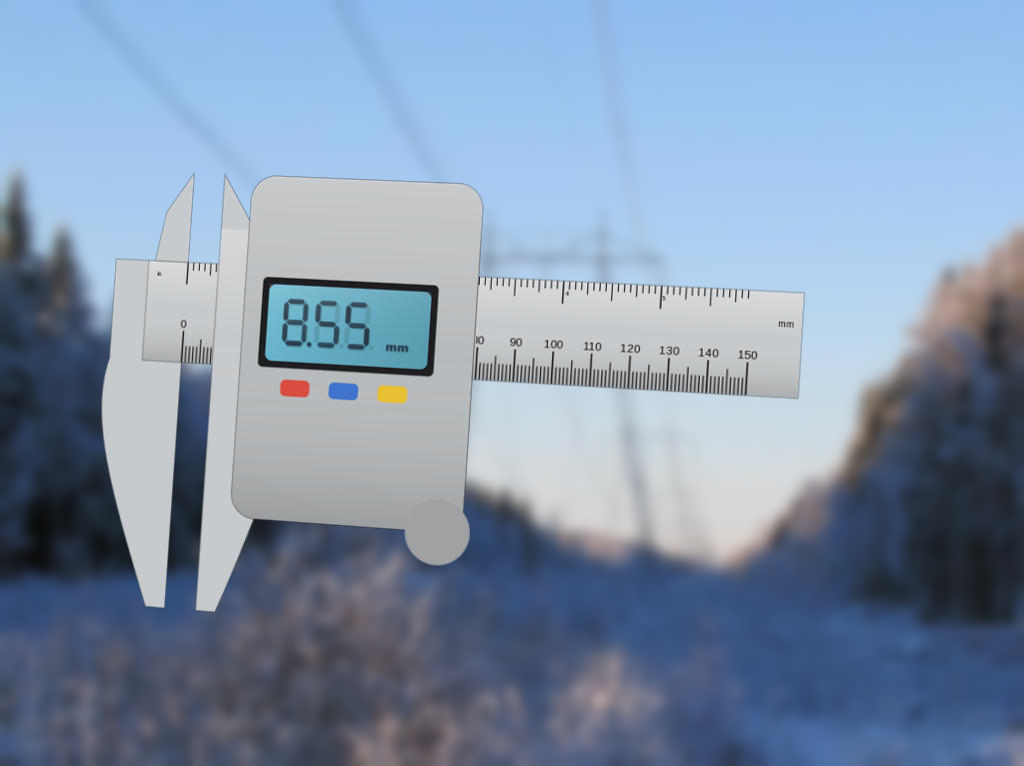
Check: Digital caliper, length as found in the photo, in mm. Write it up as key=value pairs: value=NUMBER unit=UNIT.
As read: value=8.55 unit=mm
